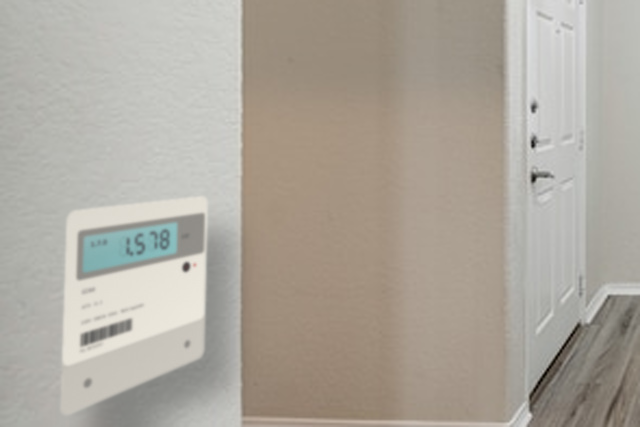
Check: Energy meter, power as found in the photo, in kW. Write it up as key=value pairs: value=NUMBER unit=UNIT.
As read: value=1.578 unit=kW
